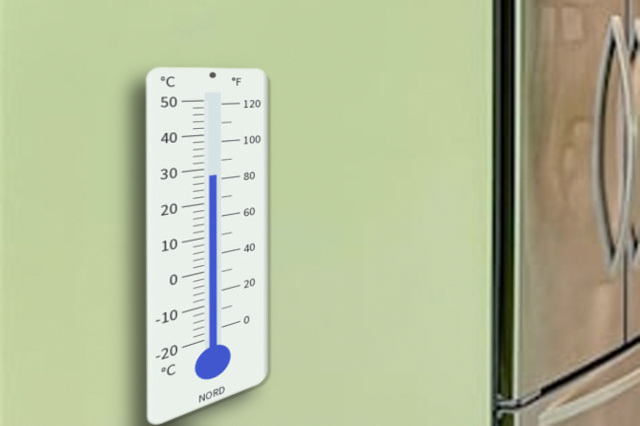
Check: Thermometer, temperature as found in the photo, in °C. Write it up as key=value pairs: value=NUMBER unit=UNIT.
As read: value=28 unit=°C
